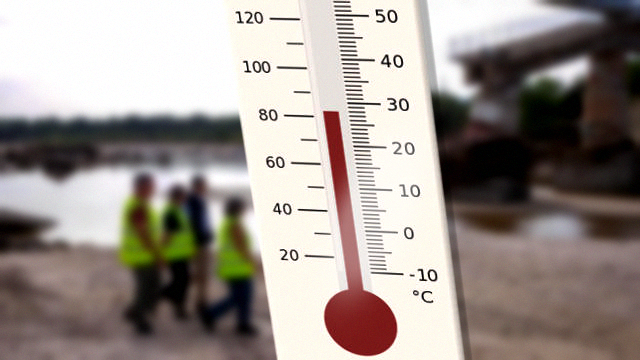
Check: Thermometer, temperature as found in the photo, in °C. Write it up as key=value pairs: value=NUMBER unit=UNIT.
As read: value=28 unit=°C
